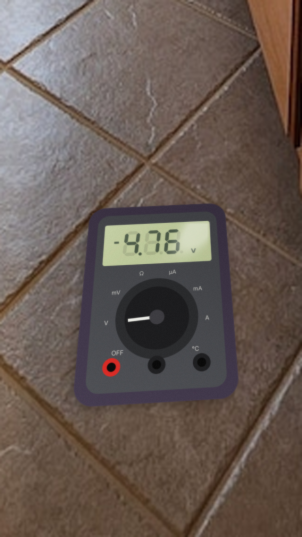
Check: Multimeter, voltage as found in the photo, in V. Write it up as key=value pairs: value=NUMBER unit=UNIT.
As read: value=-4.76 unit=V
